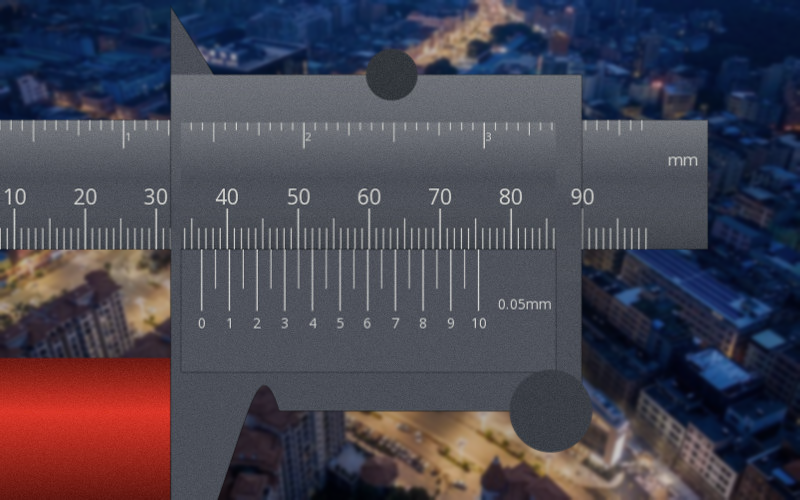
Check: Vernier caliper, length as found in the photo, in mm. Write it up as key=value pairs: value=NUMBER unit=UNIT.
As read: value=36.4 unit=mm
